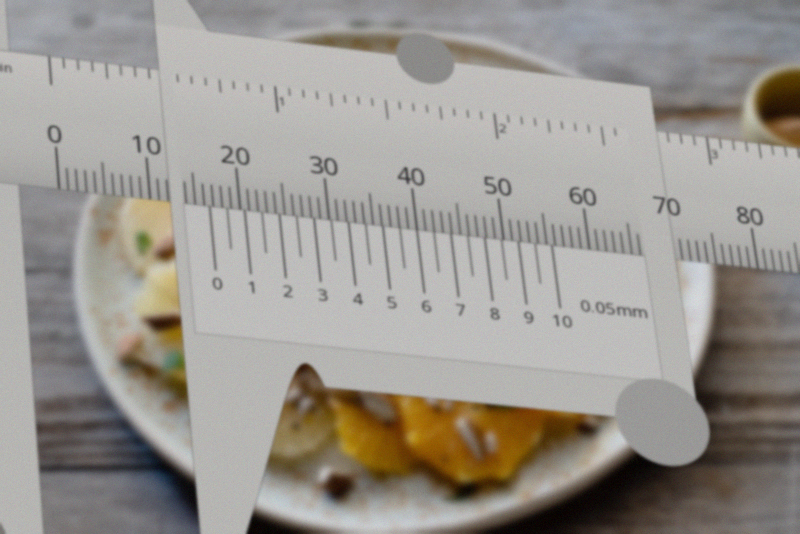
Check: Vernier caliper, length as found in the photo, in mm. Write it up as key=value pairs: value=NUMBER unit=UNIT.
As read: value=16.6 unit=mm
